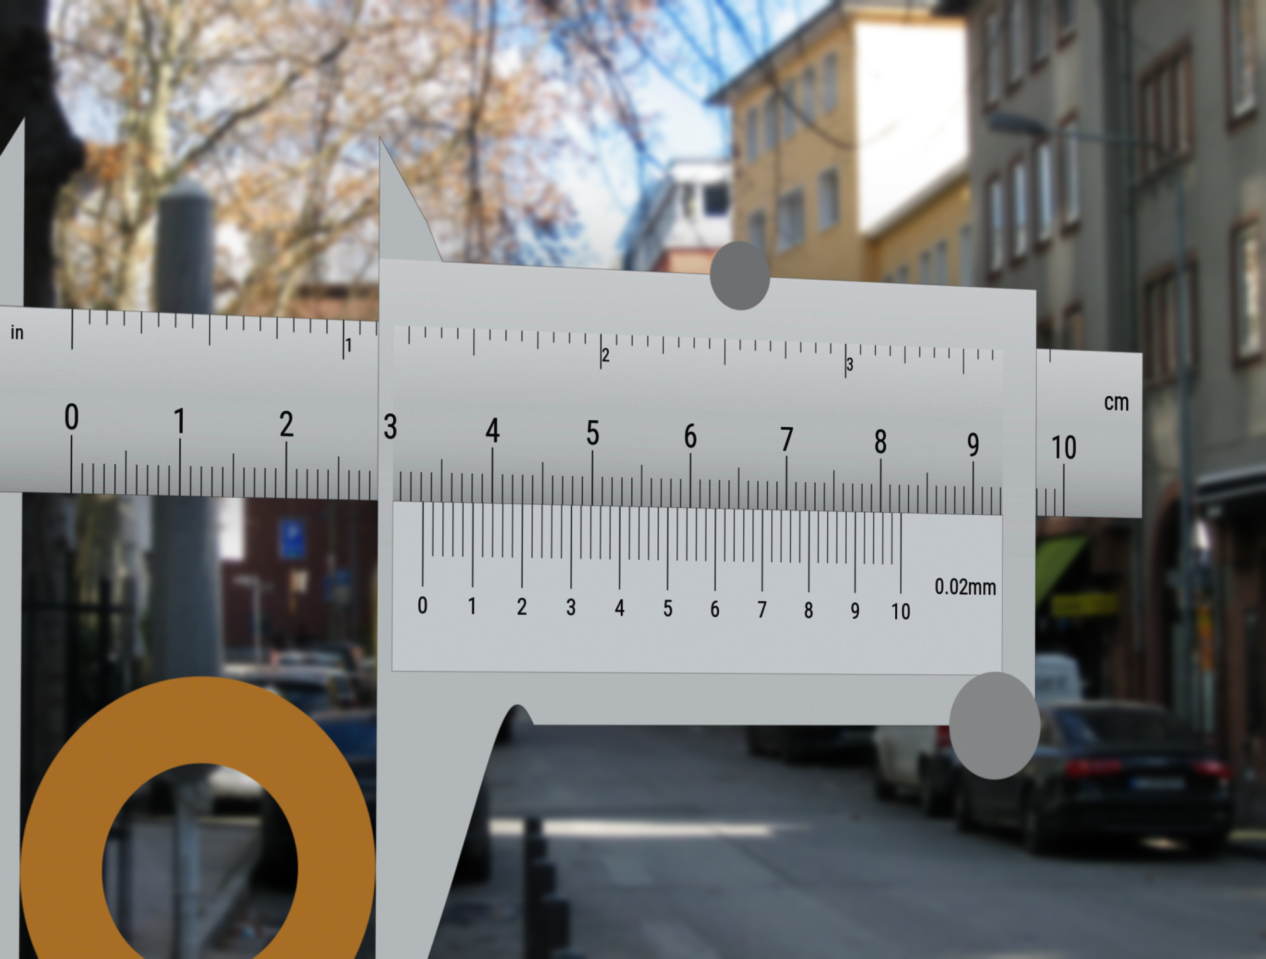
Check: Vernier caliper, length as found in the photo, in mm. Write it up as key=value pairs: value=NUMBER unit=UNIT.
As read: value=33.2 unit=mm
